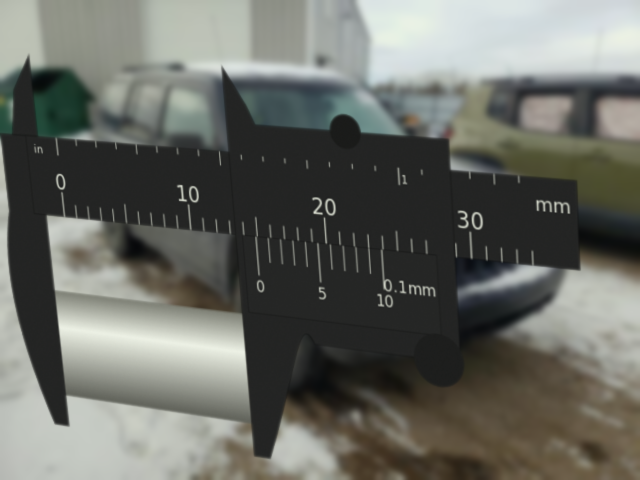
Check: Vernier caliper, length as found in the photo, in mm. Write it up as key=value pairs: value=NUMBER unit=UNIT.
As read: value=14.9 unit=mm
